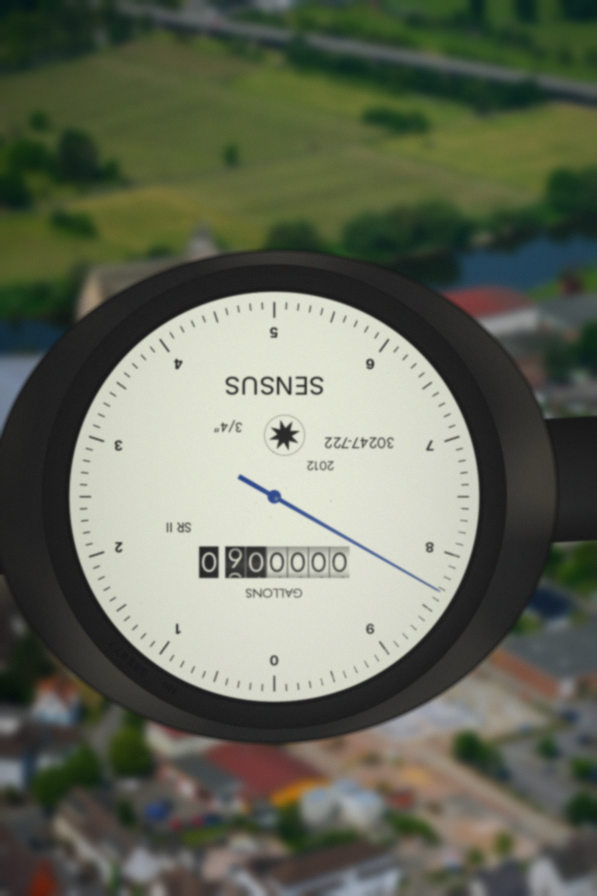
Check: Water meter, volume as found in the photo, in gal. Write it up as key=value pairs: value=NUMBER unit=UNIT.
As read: value=58.3 unit=gal
